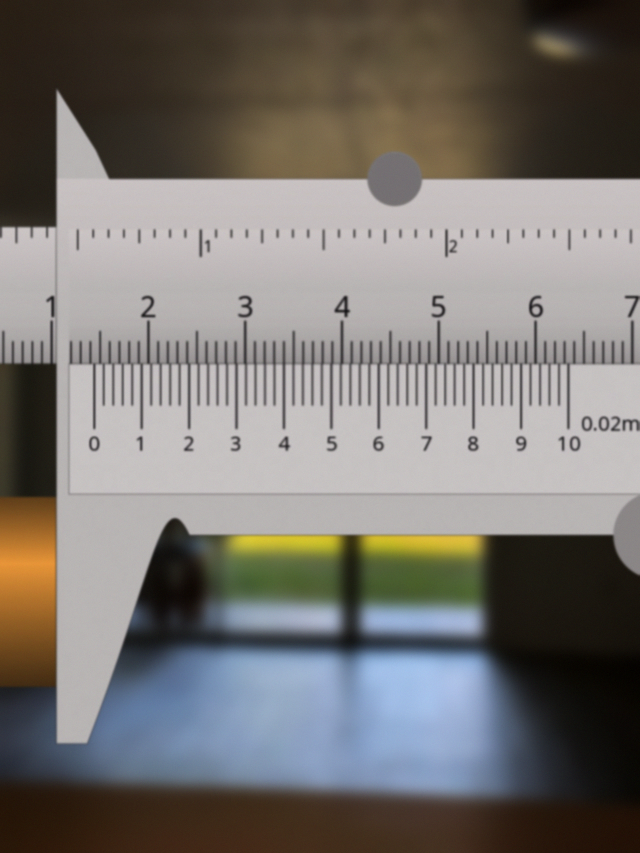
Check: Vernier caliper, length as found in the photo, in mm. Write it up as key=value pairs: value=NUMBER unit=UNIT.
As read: value=14.4 unit=mm
